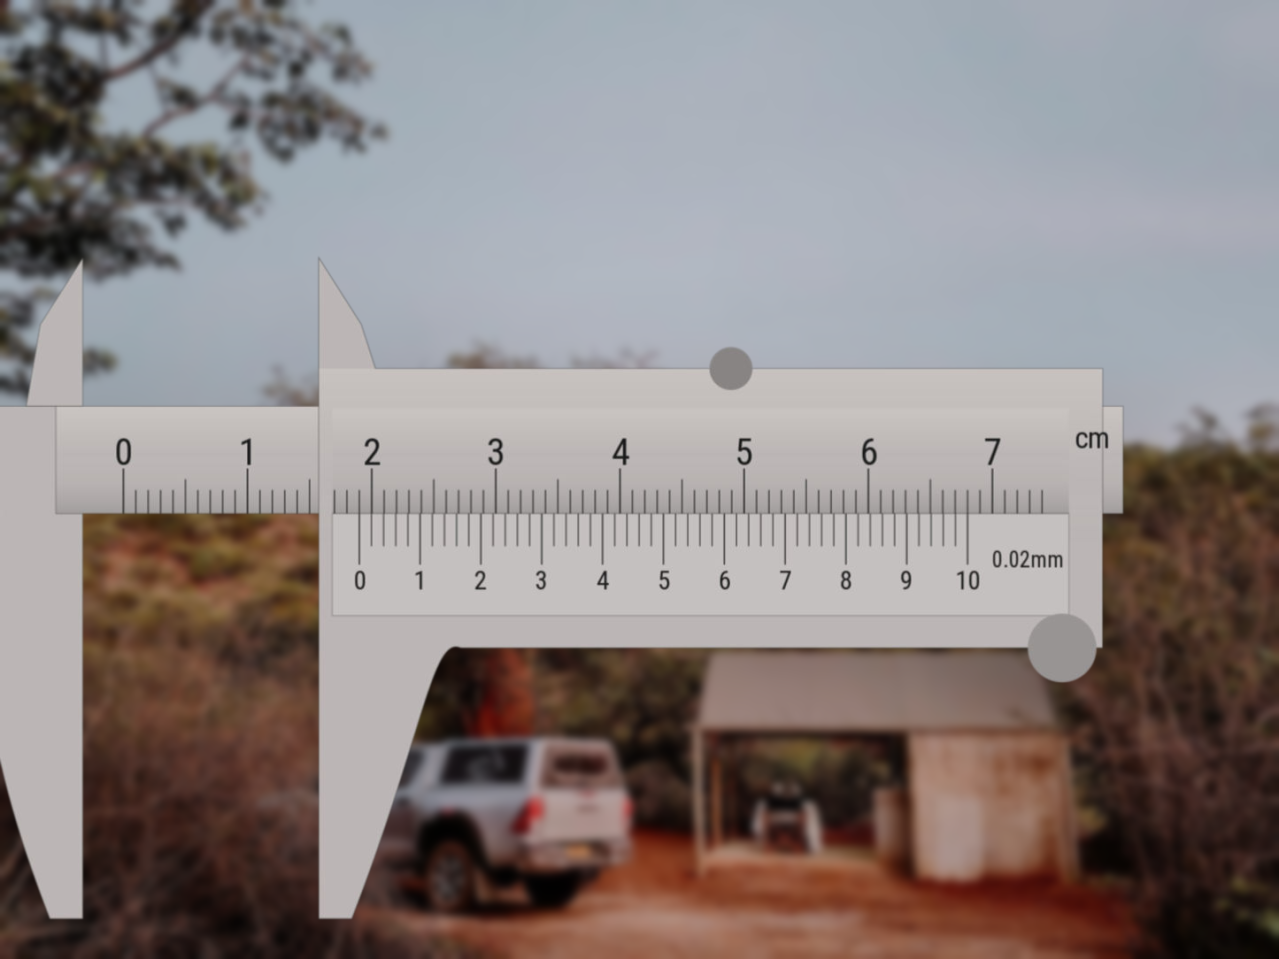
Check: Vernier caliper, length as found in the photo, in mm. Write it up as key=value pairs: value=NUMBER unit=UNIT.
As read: value=19.0 unit=mm
